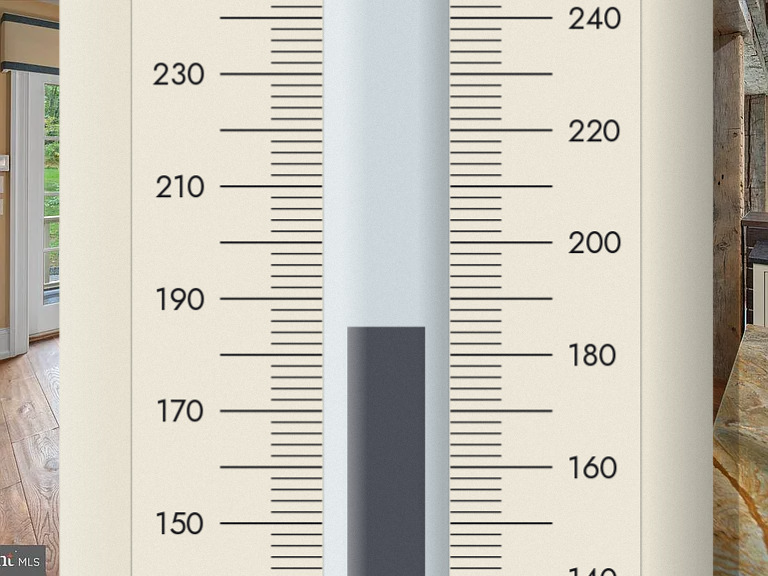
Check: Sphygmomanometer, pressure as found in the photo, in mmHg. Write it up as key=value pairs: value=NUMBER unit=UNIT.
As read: value=185 unit=mmHg
